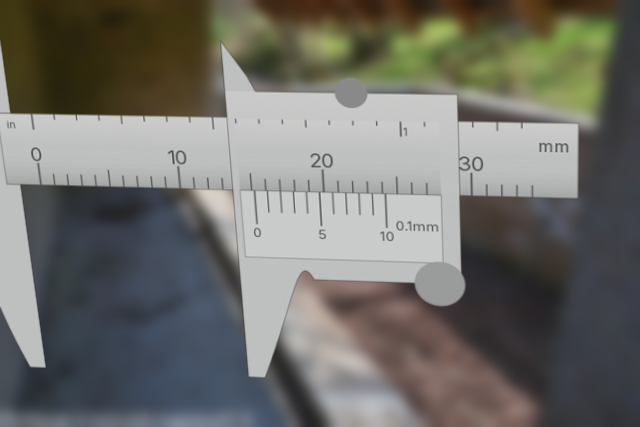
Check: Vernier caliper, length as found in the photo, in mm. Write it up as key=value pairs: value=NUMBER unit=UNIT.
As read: value=15.2 unit=mm
